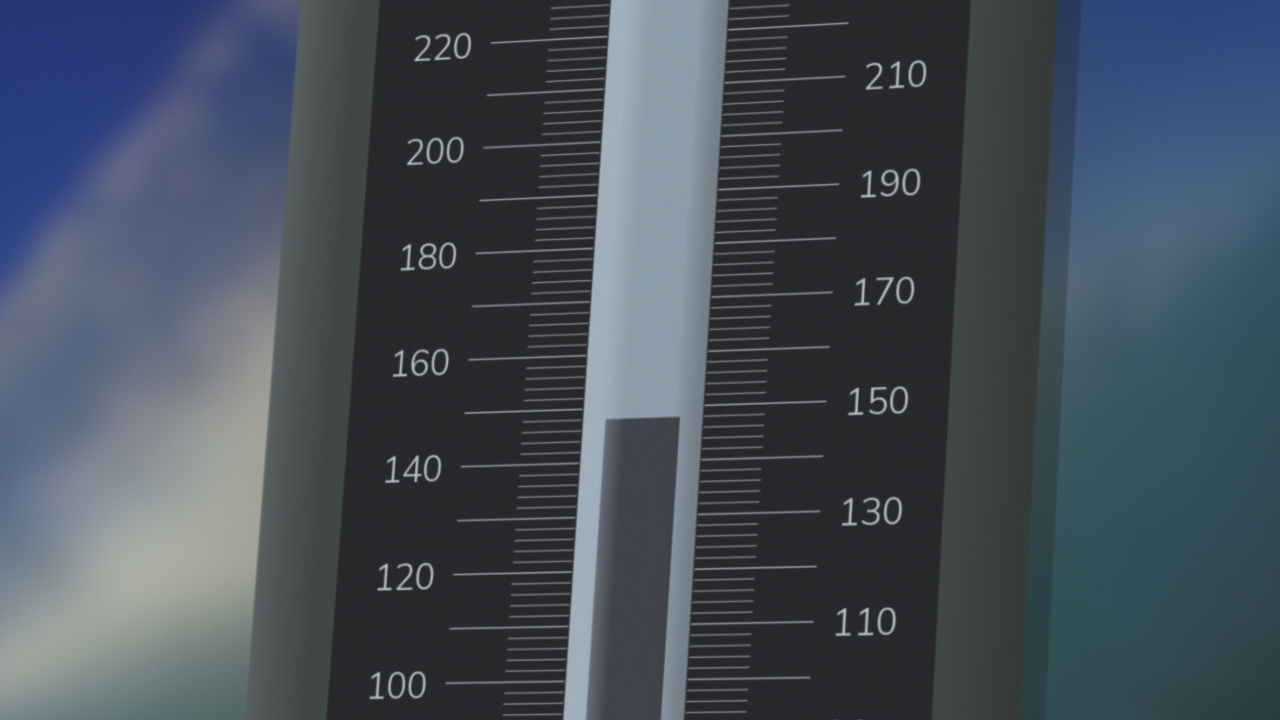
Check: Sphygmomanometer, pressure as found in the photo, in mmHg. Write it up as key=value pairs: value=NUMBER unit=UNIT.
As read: value=148 unit=mmHg
